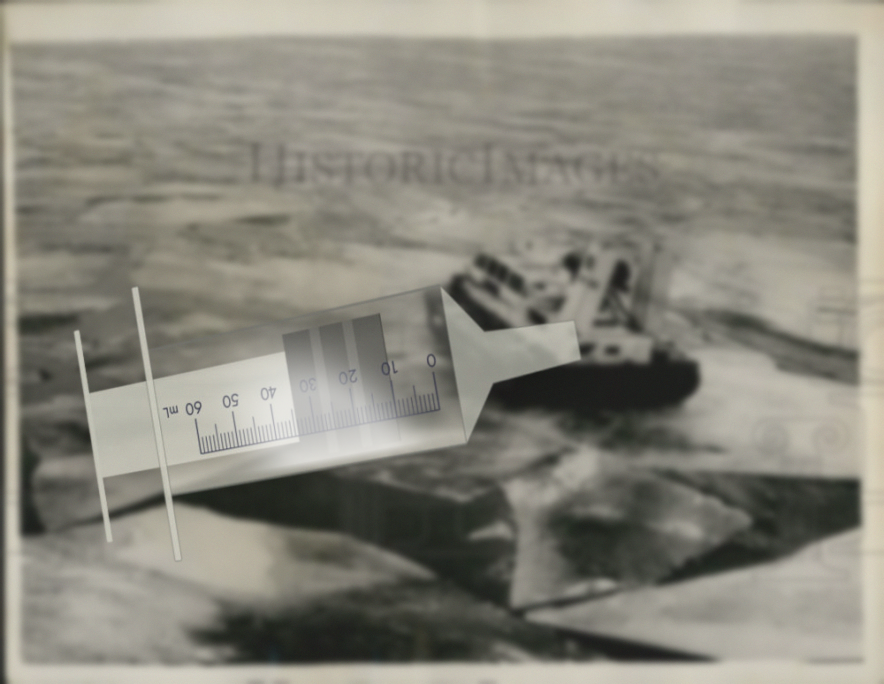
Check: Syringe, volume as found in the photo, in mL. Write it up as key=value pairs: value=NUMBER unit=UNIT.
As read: value=10 unit=mL
